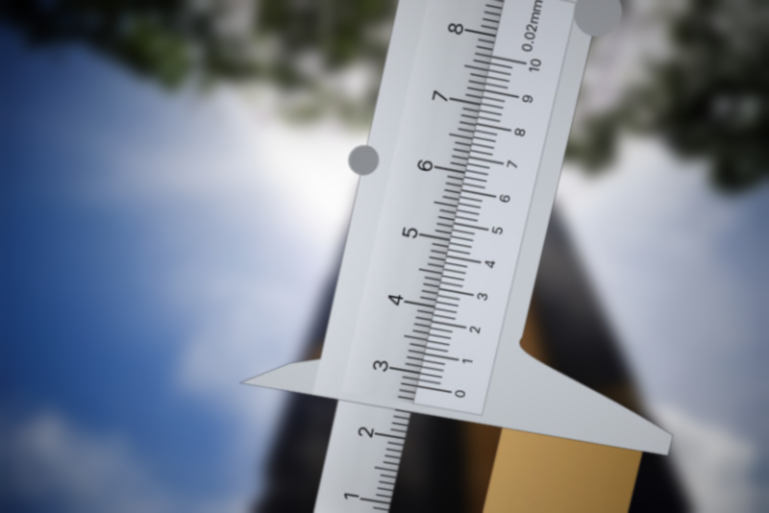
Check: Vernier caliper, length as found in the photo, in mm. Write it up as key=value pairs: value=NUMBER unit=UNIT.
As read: value=28.0 unit=mm
